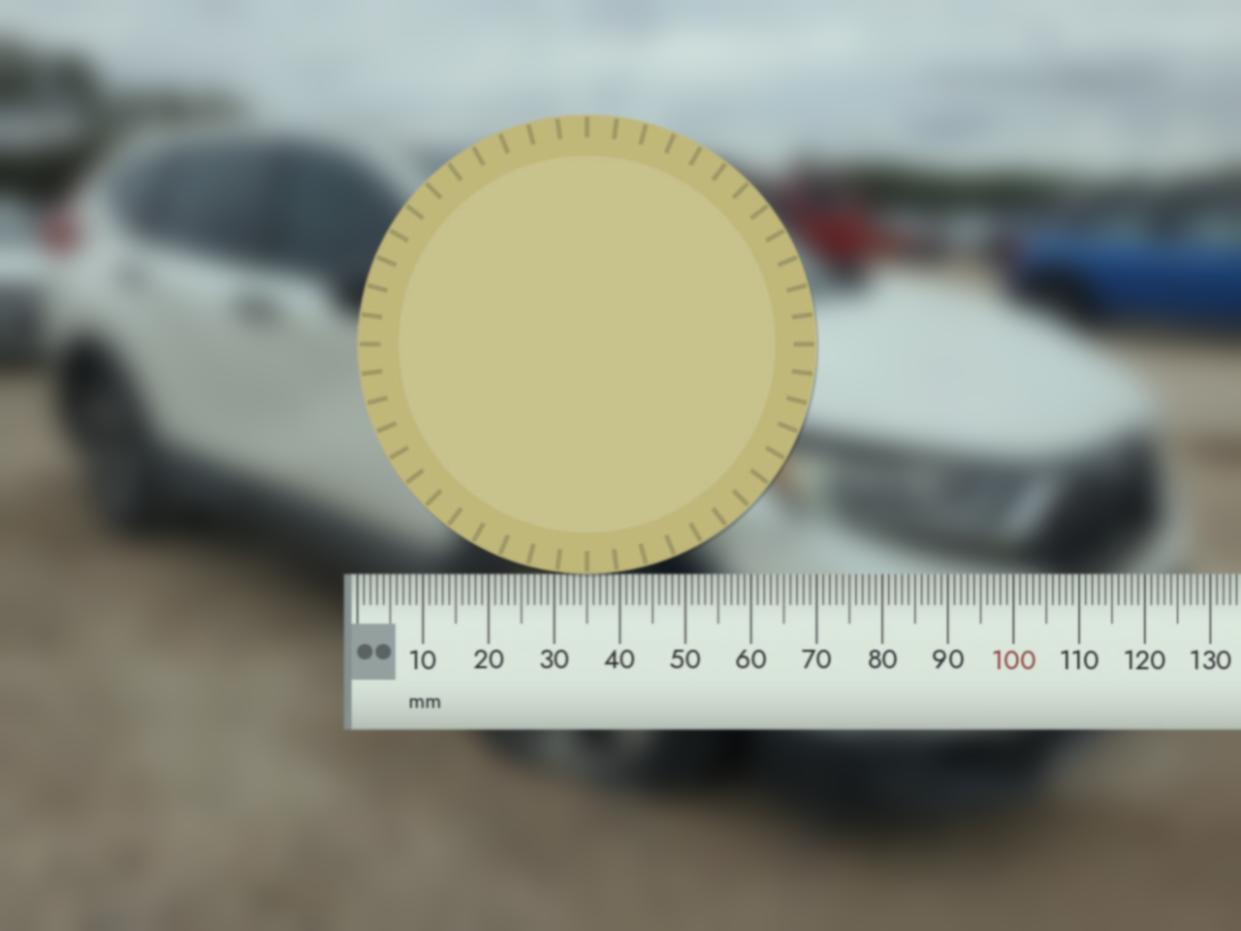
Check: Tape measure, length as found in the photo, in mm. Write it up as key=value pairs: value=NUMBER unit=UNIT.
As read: value=70 unit=mm
